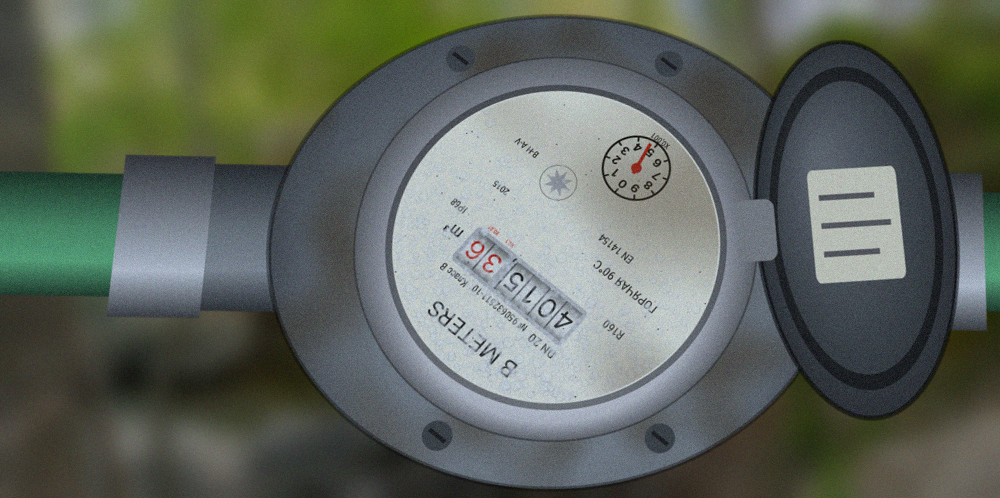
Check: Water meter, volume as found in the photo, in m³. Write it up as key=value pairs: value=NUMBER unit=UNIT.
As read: value=4015.364 unit=m³
